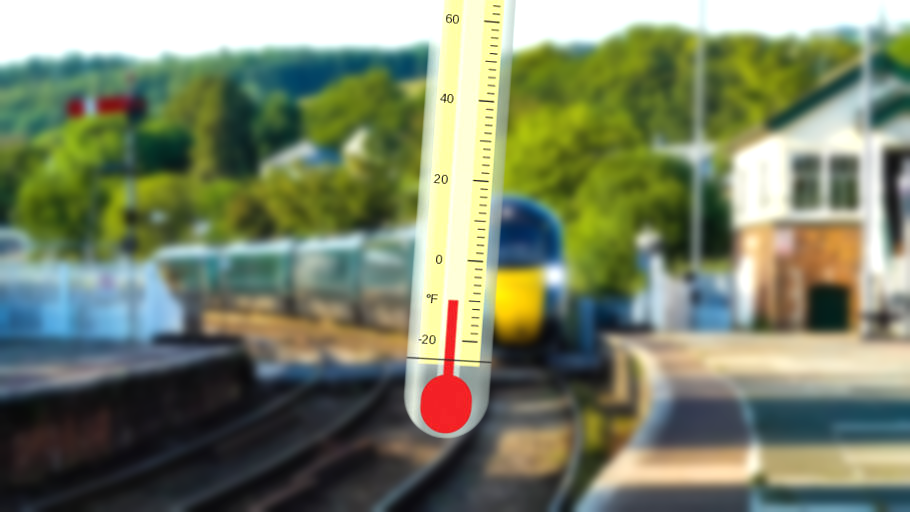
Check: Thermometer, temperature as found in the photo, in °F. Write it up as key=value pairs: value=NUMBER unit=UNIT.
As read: value=-10 unit=°F
